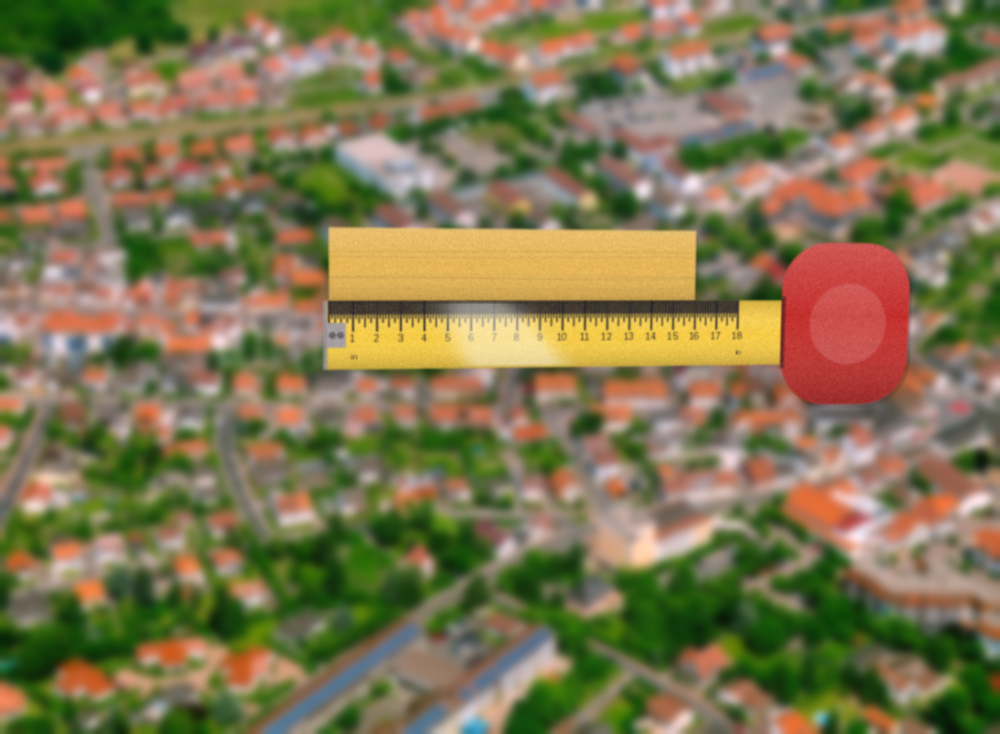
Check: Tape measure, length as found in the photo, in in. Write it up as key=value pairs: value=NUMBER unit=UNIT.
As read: value=16 unit=in
